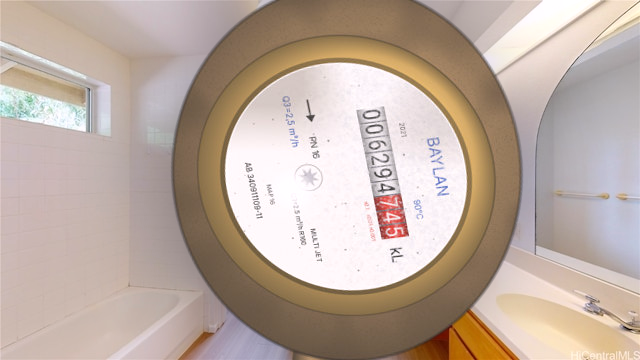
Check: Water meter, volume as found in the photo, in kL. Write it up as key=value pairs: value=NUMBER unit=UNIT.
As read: value=6294.745 unit=kL
